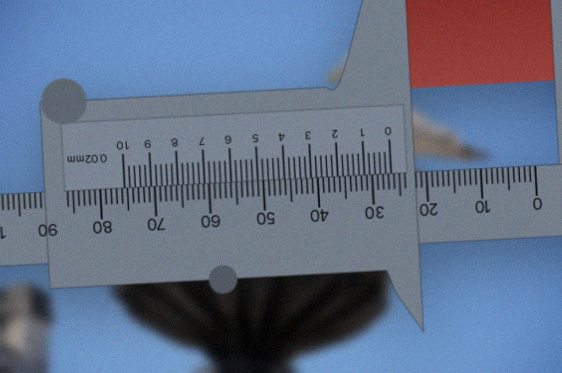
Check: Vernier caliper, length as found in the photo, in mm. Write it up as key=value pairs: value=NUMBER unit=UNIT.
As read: value=26.5 unit=mm
